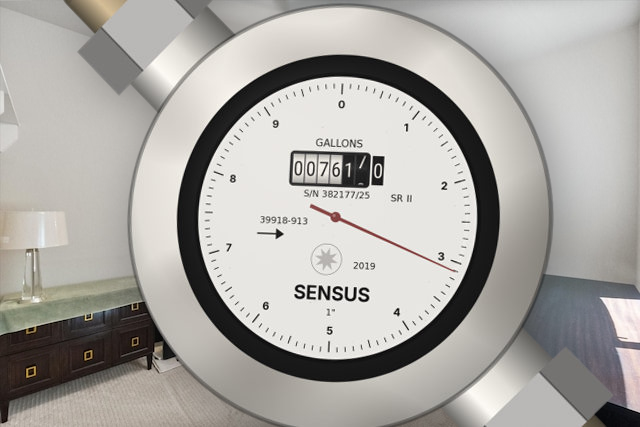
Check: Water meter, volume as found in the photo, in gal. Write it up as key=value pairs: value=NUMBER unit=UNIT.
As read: value=76173.1 unit=gal
